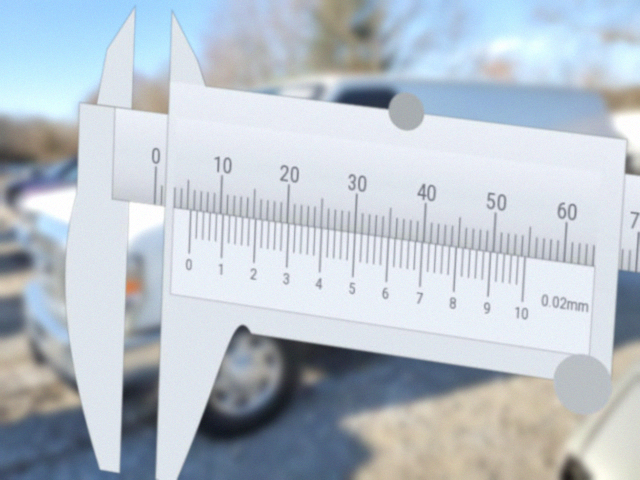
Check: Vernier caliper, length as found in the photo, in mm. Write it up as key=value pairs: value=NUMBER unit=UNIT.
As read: value=5.5 unit=mm
